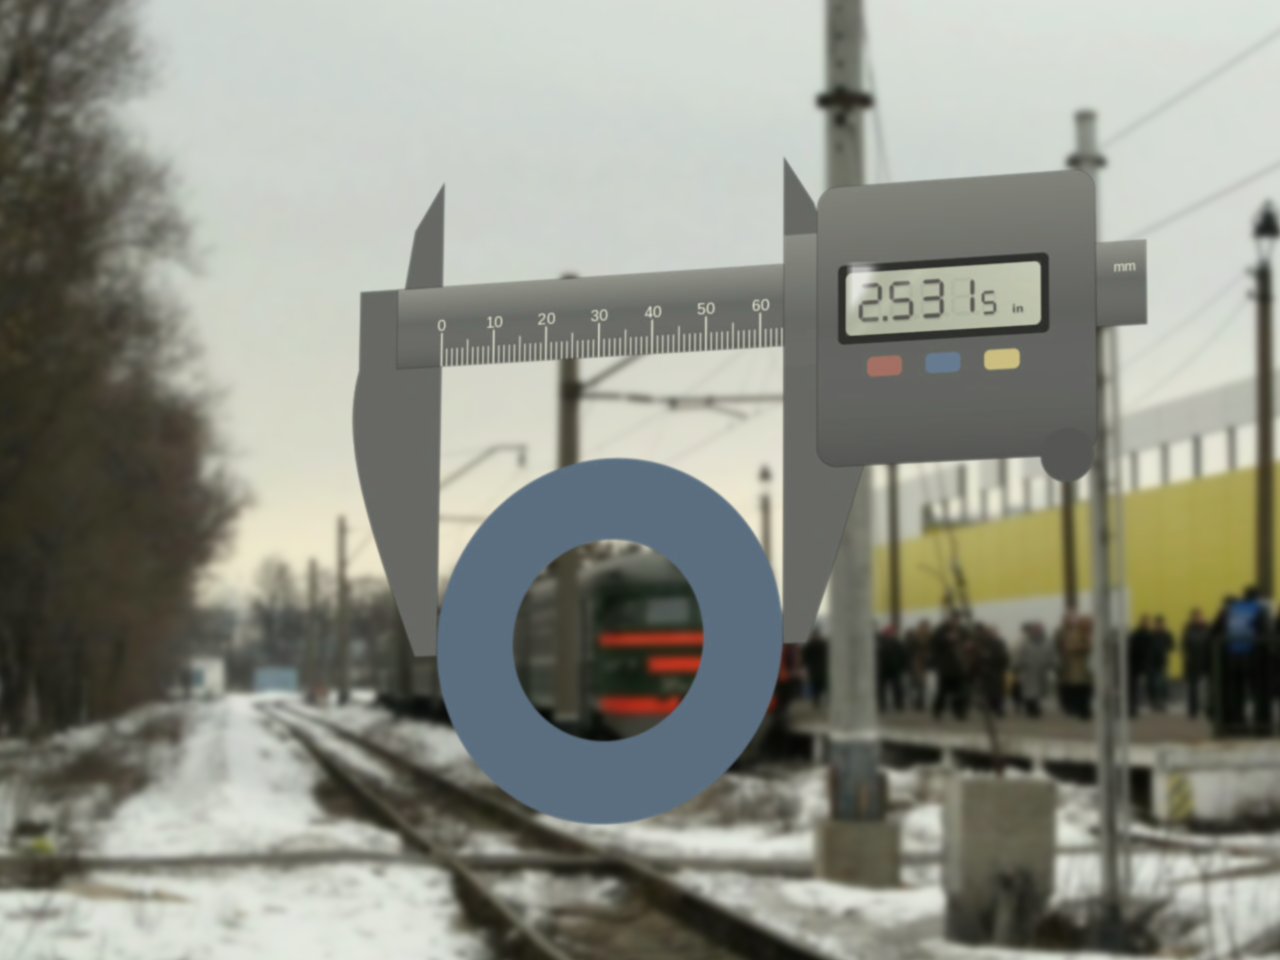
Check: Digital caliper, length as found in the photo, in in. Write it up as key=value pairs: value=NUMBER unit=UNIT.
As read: value=2.5315 unit=in
